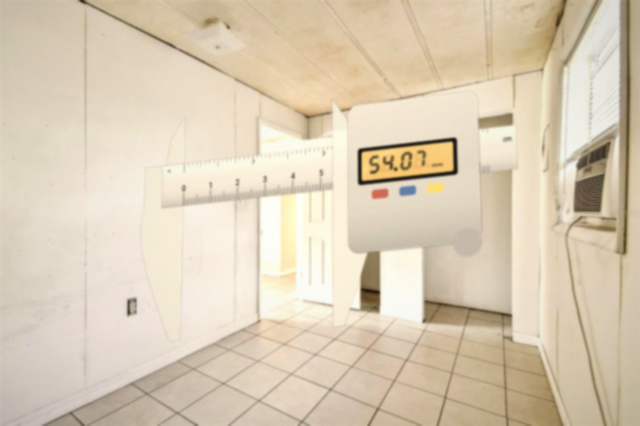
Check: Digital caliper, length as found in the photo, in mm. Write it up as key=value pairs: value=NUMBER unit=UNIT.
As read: value=54.07 unit=mm
